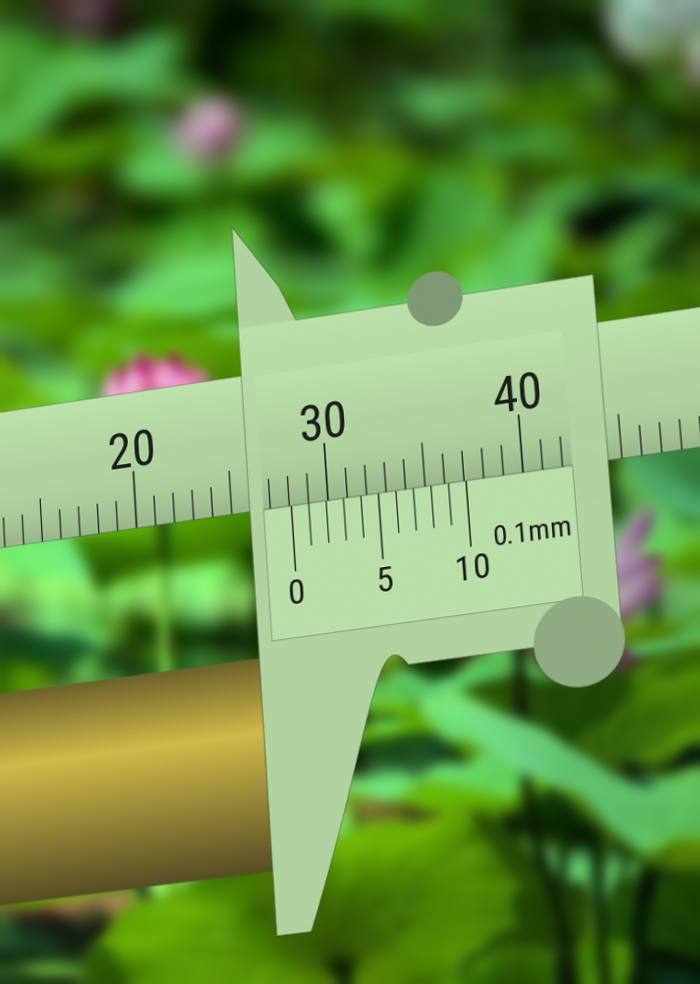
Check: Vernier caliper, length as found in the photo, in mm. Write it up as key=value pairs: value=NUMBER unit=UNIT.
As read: value=28.1 unit=mm
